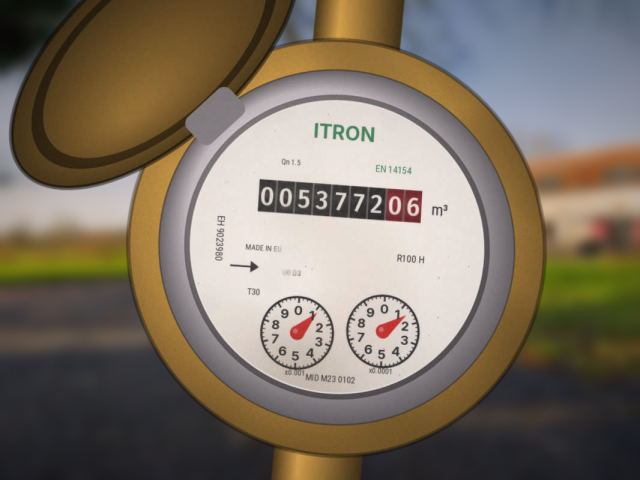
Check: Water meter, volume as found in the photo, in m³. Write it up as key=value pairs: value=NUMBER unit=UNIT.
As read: value=53772.0611 unit=m³
